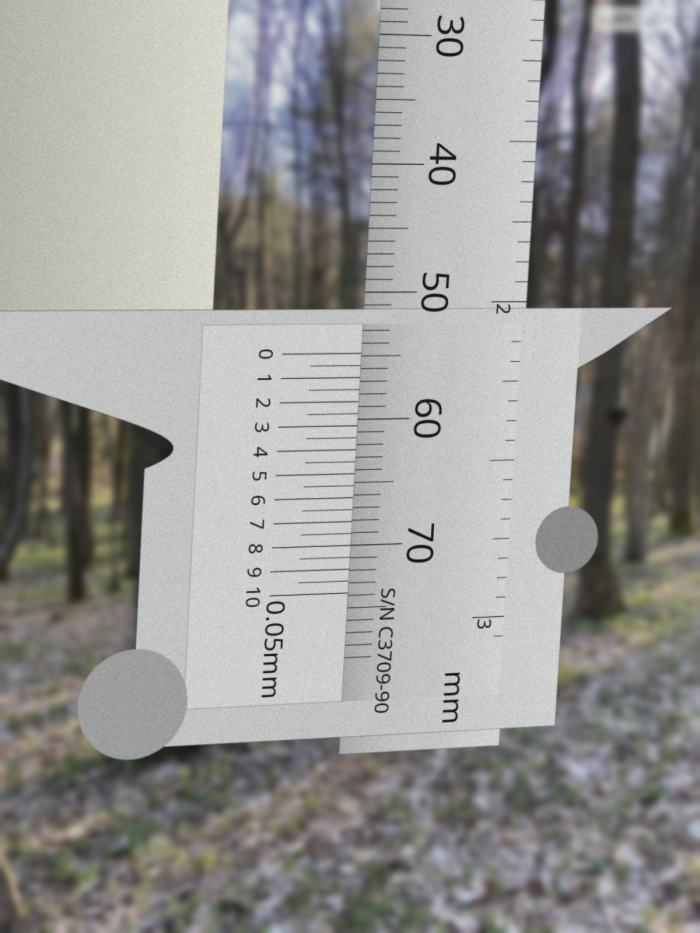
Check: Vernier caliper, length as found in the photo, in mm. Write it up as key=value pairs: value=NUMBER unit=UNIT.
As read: value=54.8 unit=mm
